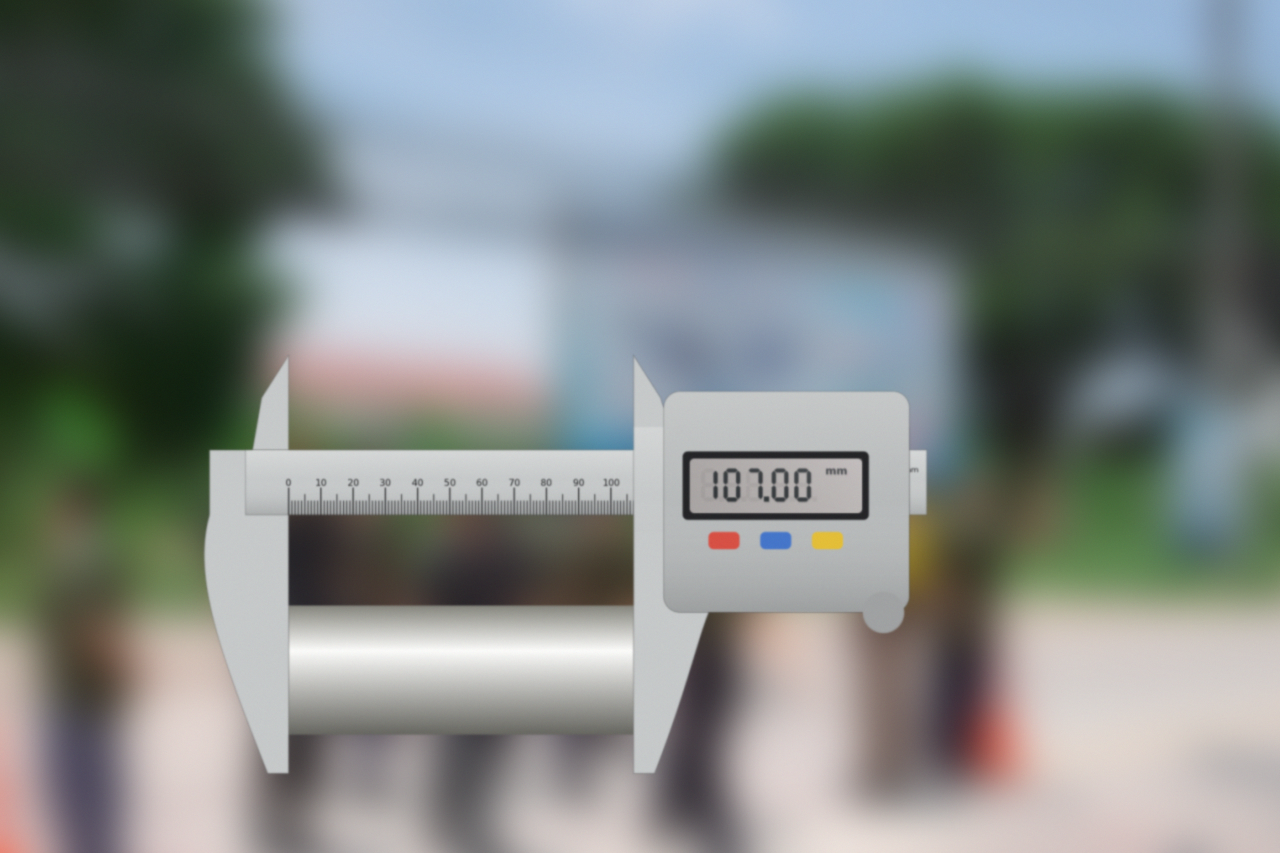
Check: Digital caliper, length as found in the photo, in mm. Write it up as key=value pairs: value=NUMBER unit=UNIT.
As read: value=107.00 unit=mm
